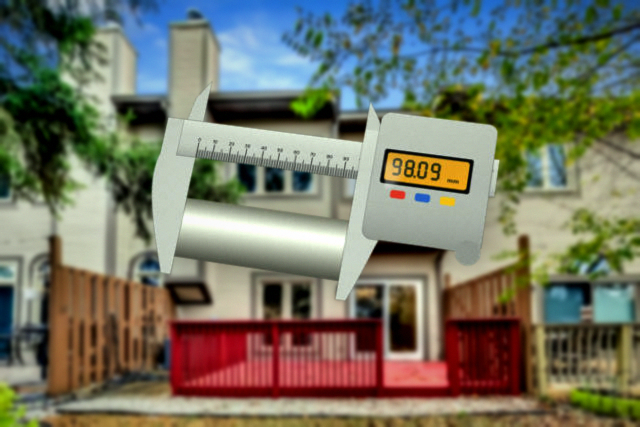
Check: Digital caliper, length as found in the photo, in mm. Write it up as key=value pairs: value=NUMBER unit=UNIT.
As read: value=98.09 unit=mm
